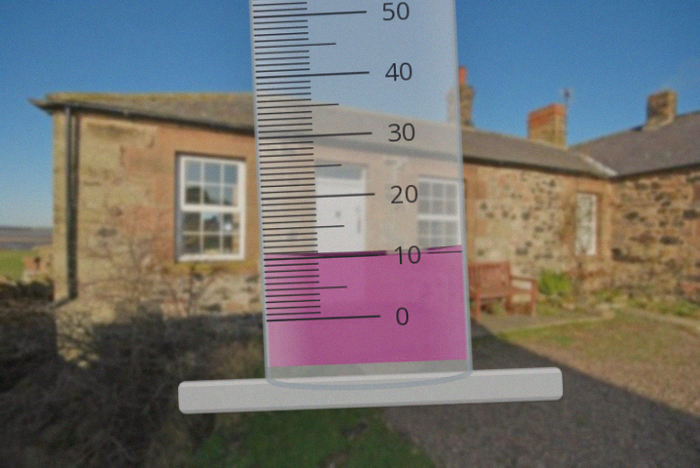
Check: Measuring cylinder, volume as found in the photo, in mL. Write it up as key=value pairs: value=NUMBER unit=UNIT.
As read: value=10 unit=mL
